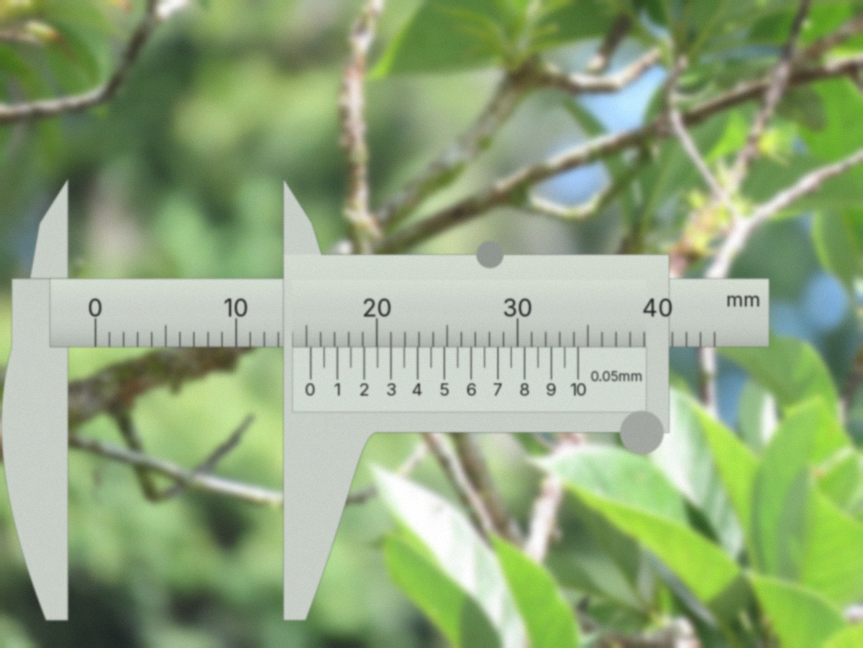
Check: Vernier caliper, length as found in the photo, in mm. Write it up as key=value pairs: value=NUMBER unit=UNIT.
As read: value=15.3 unit=mm
